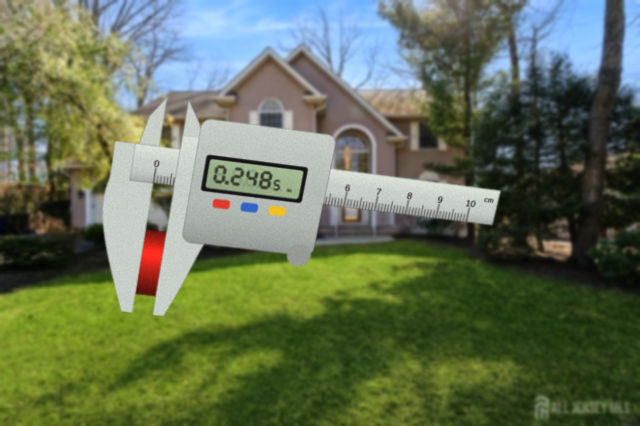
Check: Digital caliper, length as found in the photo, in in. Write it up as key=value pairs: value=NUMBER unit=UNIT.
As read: value=0.2485 unit=in
